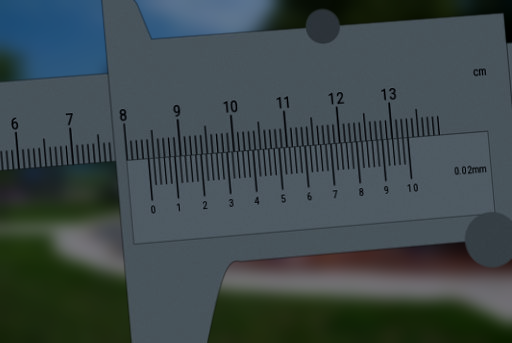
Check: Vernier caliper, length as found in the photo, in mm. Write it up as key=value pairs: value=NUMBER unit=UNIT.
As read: value=84.0 unit=mm
